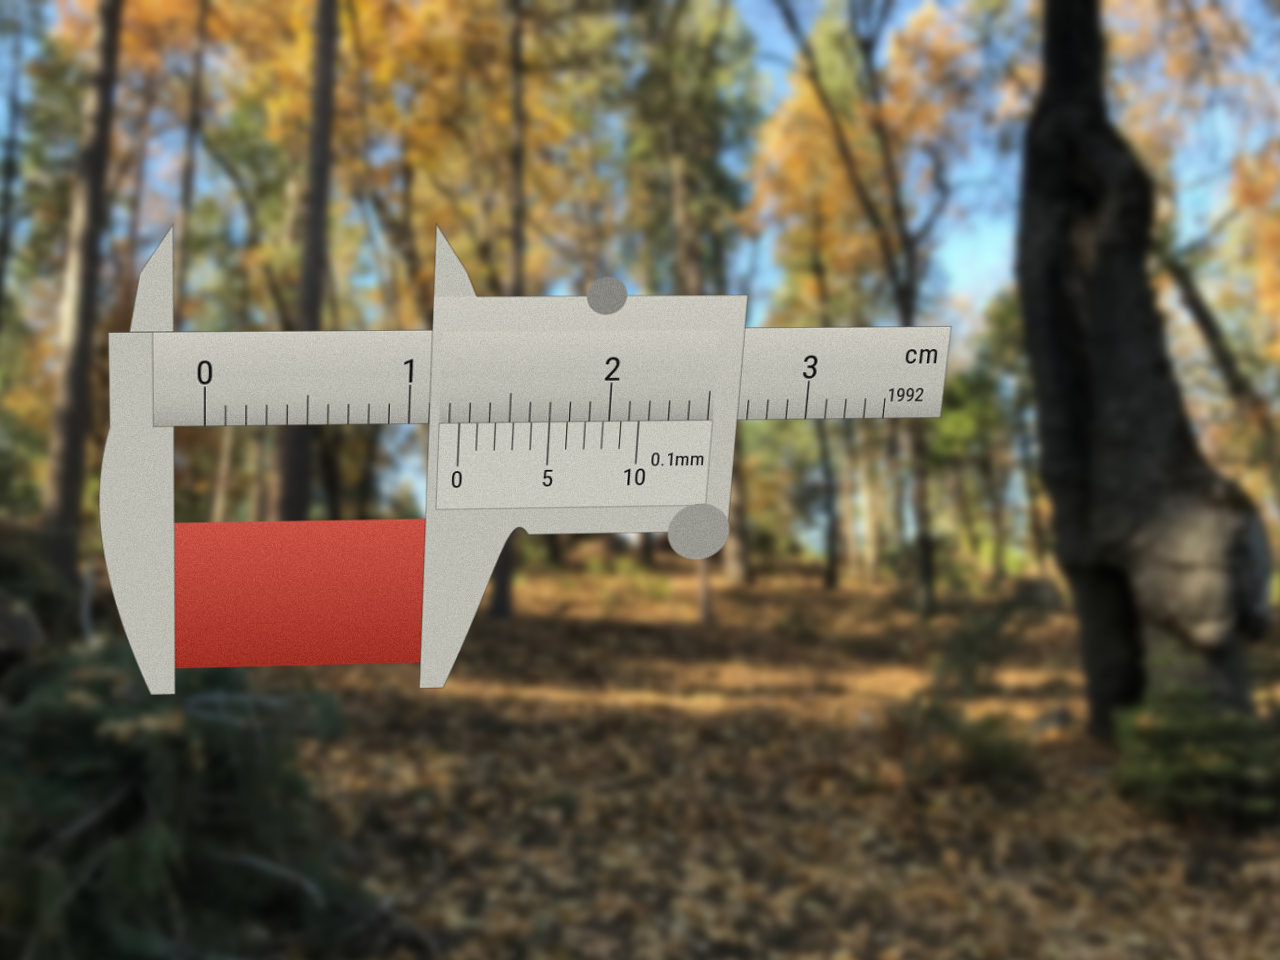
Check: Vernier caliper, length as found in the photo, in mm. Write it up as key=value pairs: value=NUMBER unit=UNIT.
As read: value=12.5 unit=mm
